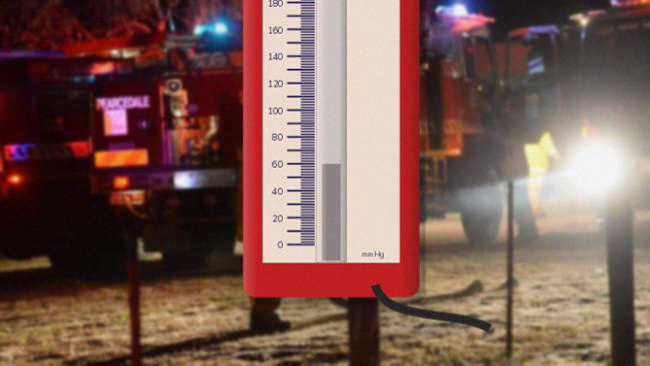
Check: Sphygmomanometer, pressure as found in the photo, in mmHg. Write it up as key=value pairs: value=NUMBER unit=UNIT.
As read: value=60 unit=mmHg
